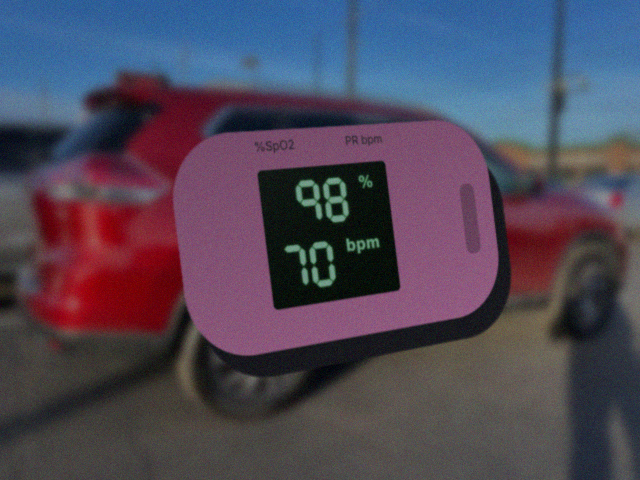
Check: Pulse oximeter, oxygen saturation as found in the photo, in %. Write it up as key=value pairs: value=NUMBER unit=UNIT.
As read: value=98 unit=%
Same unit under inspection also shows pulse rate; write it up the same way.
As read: value=70 unit=bpm
